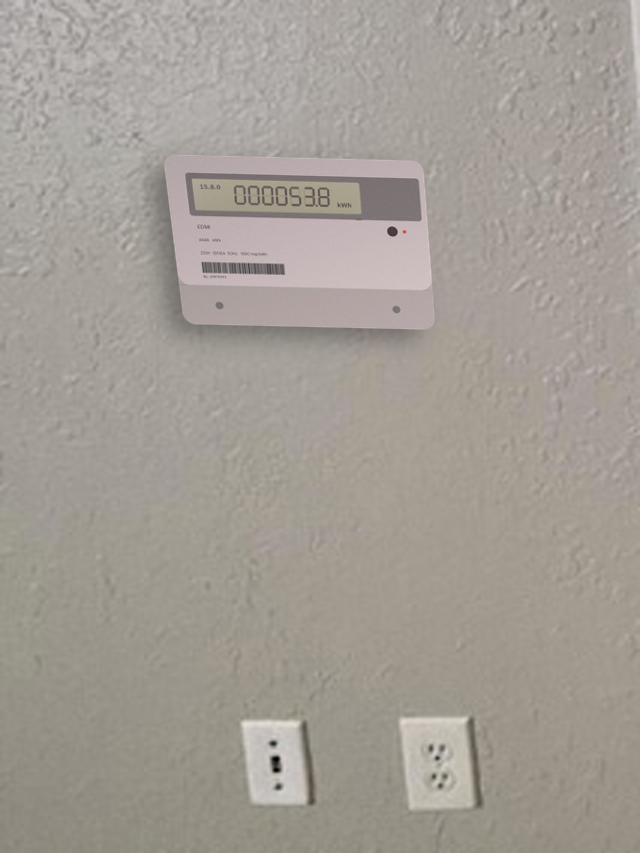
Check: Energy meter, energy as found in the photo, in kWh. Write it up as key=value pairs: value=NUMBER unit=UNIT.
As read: value=53.8 unit=kWh
